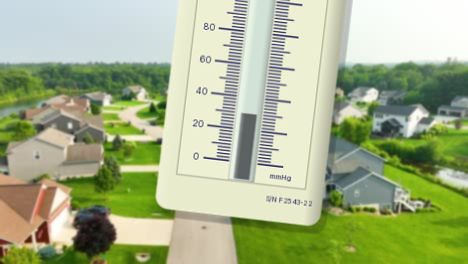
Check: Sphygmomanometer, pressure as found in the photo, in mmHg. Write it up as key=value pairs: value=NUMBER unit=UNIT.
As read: value=30 unit=mmHg
